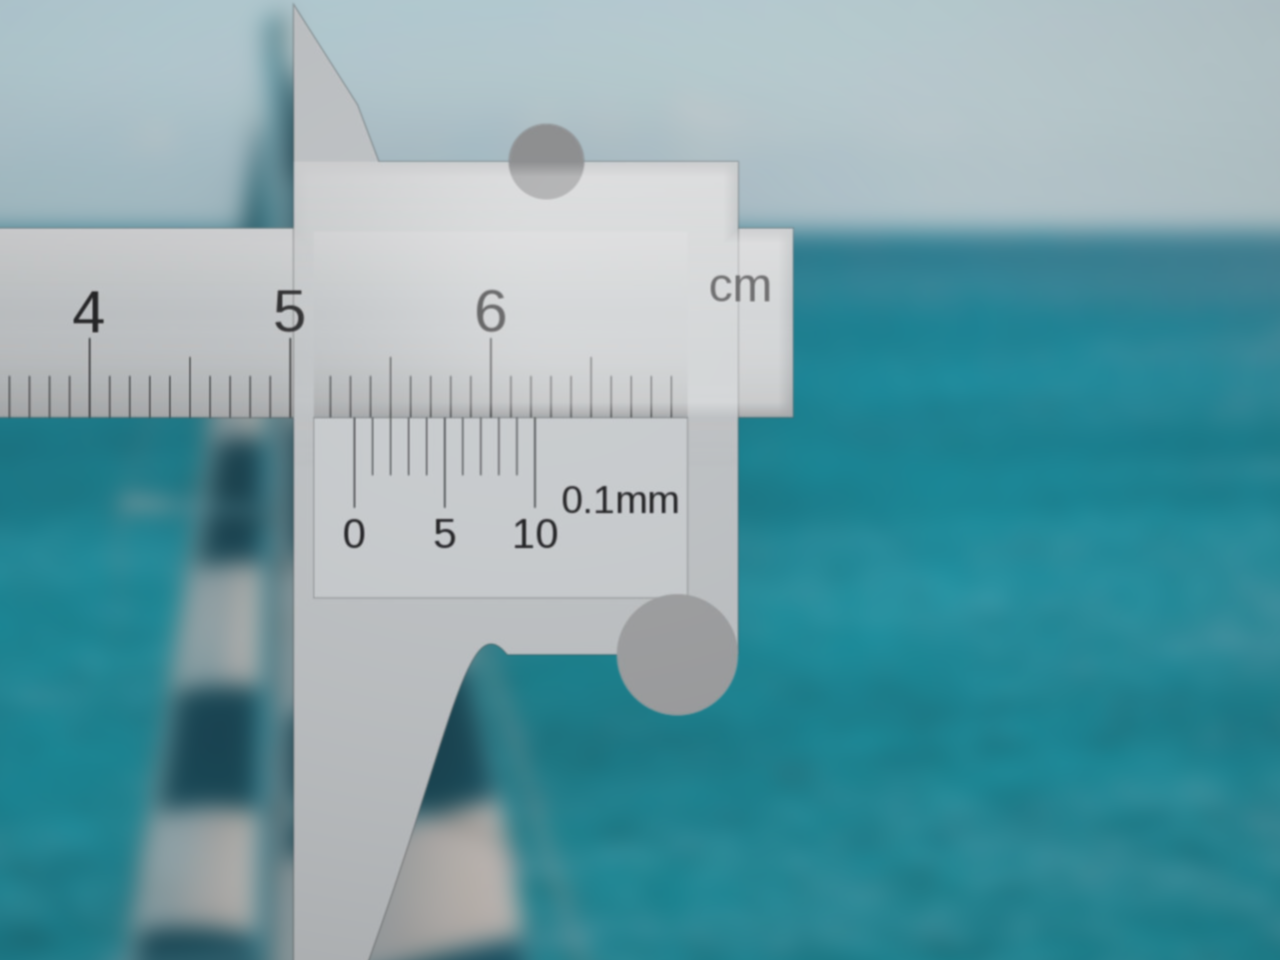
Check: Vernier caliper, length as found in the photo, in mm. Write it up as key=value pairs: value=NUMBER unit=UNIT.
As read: value=53.2 unit=mm
